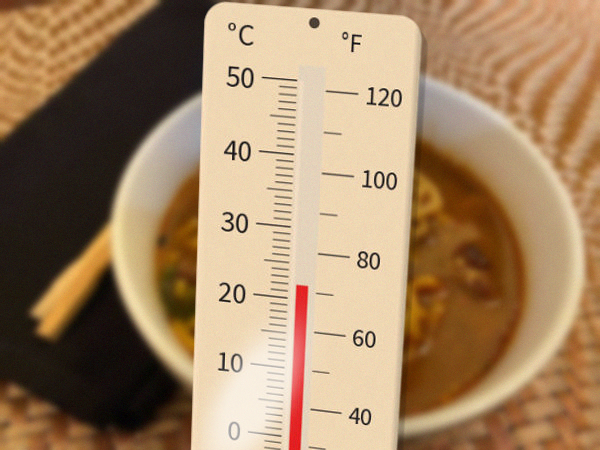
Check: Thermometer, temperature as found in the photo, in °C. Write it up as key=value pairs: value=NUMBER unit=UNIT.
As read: value=22 unit=°C
